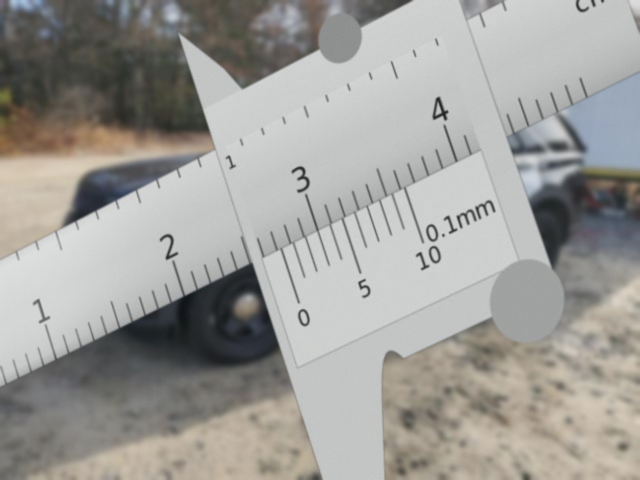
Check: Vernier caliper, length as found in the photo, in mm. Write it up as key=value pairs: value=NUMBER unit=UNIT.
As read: value=27.3 unit=mm
